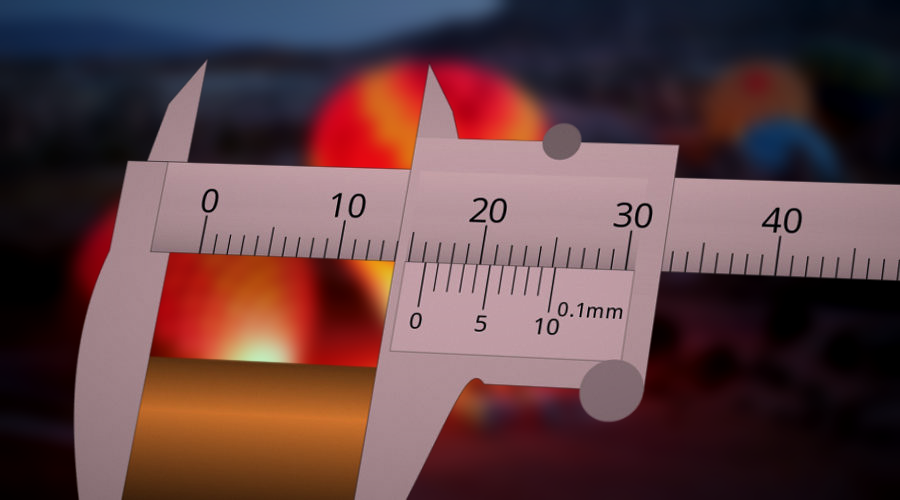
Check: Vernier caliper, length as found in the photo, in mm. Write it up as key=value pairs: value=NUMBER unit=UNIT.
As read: value=16.2 unit=mm
